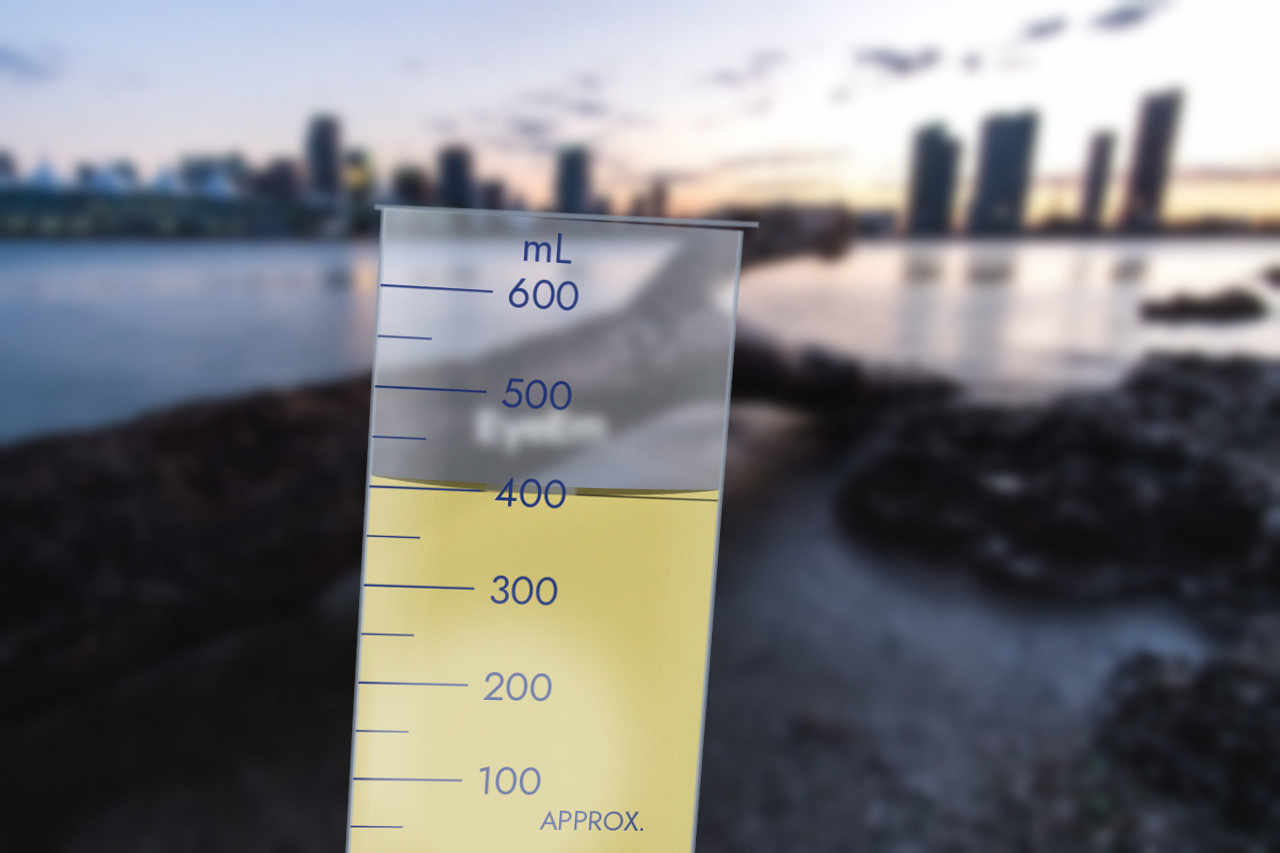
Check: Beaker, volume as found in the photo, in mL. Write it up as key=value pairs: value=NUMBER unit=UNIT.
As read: value=400 unit=mL
